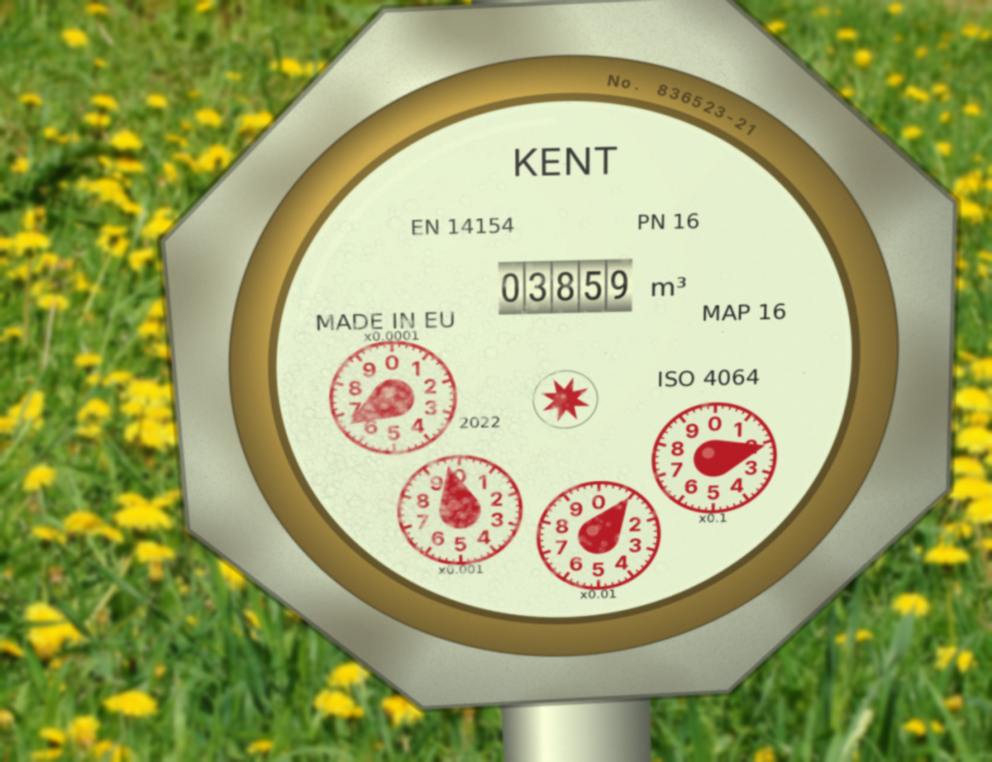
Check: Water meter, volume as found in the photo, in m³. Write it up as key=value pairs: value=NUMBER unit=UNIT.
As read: value=3859.2096 unit=m³
